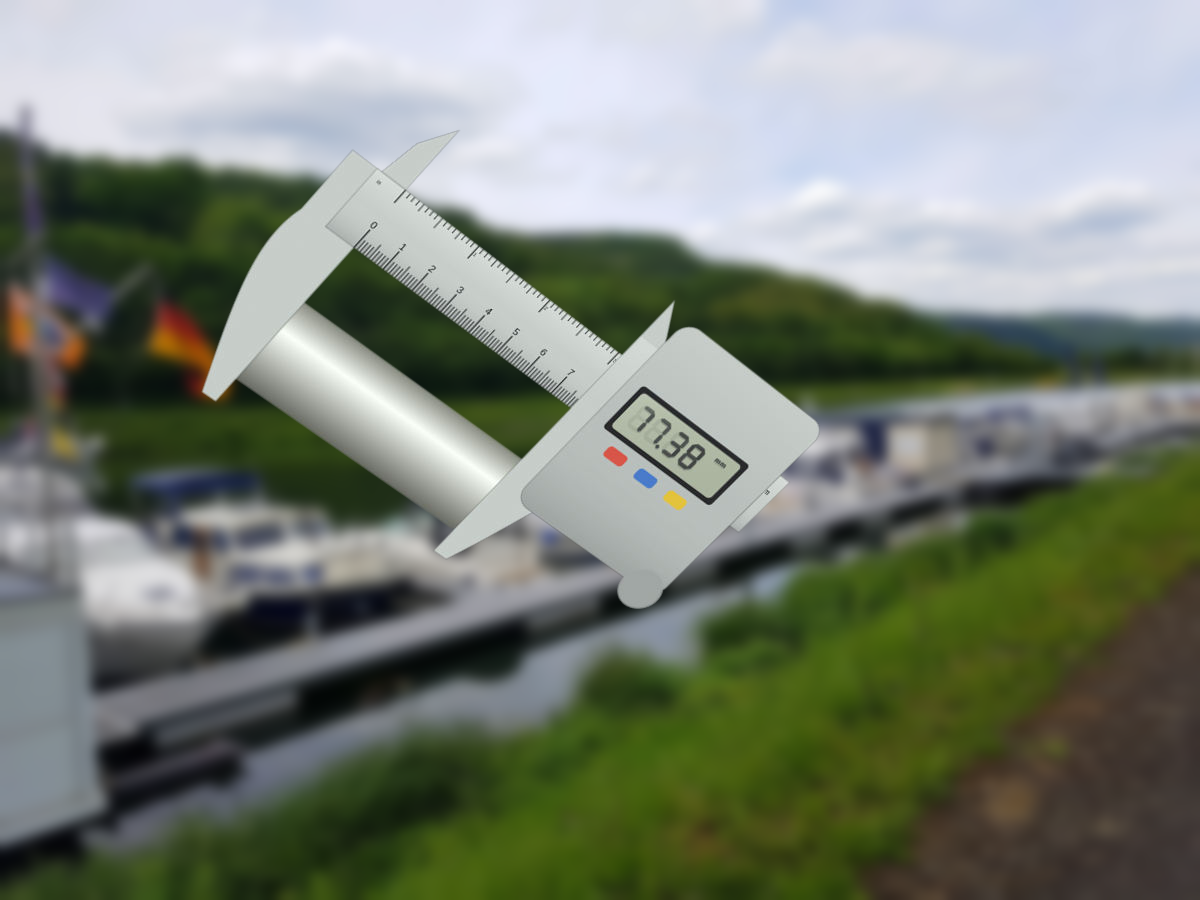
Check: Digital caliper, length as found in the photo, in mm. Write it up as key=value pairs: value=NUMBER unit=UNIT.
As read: value=77.38 unit=mm
